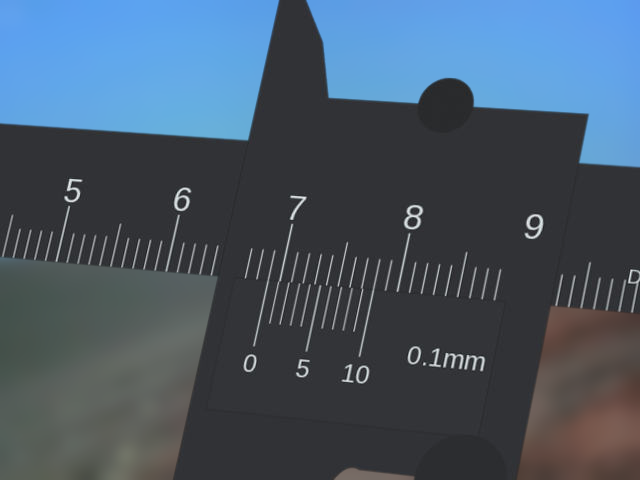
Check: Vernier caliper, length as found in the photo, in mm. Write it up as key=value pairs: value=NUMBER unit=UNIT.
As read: value=69.0 unit=mm
